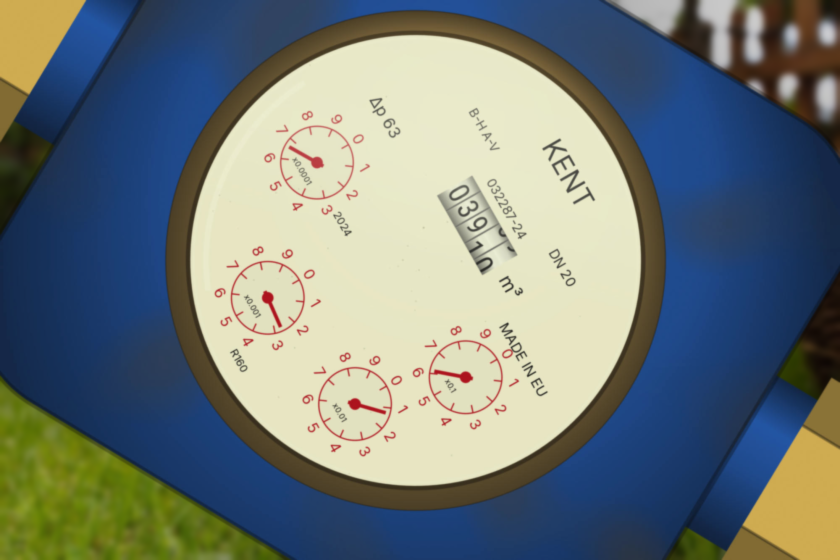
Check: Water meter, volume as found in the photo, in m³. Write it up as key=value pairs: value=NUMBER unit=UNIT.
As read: value=3909.6126 unit=m³
